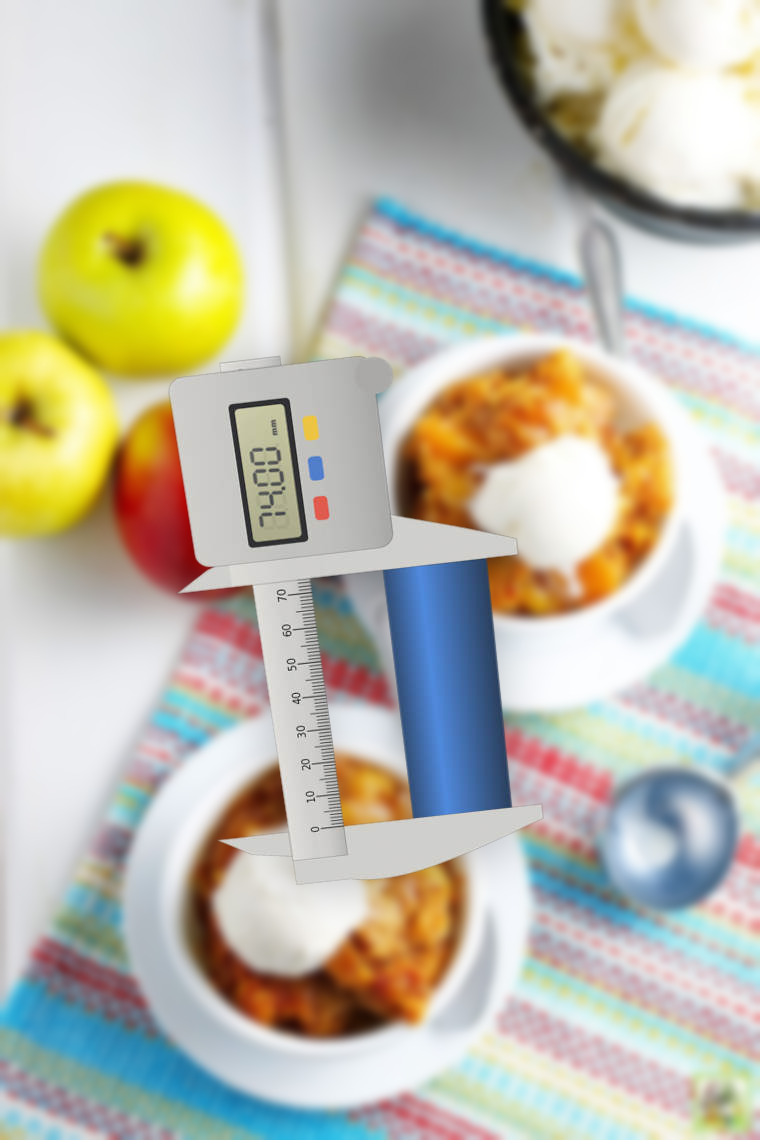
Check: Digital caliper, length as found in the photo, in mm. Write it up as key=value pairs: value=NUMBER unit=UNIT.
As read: value=74.00 unit=mm
